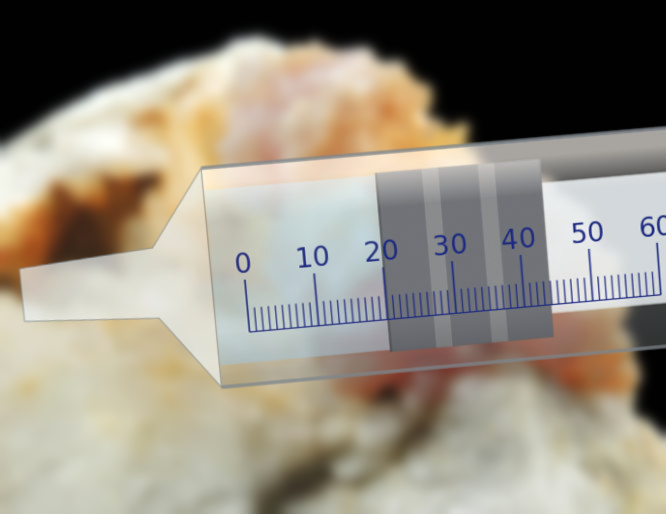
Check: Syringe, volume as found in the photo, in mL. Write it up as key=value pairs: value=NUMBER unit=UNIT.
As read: value=20 unit=mL
